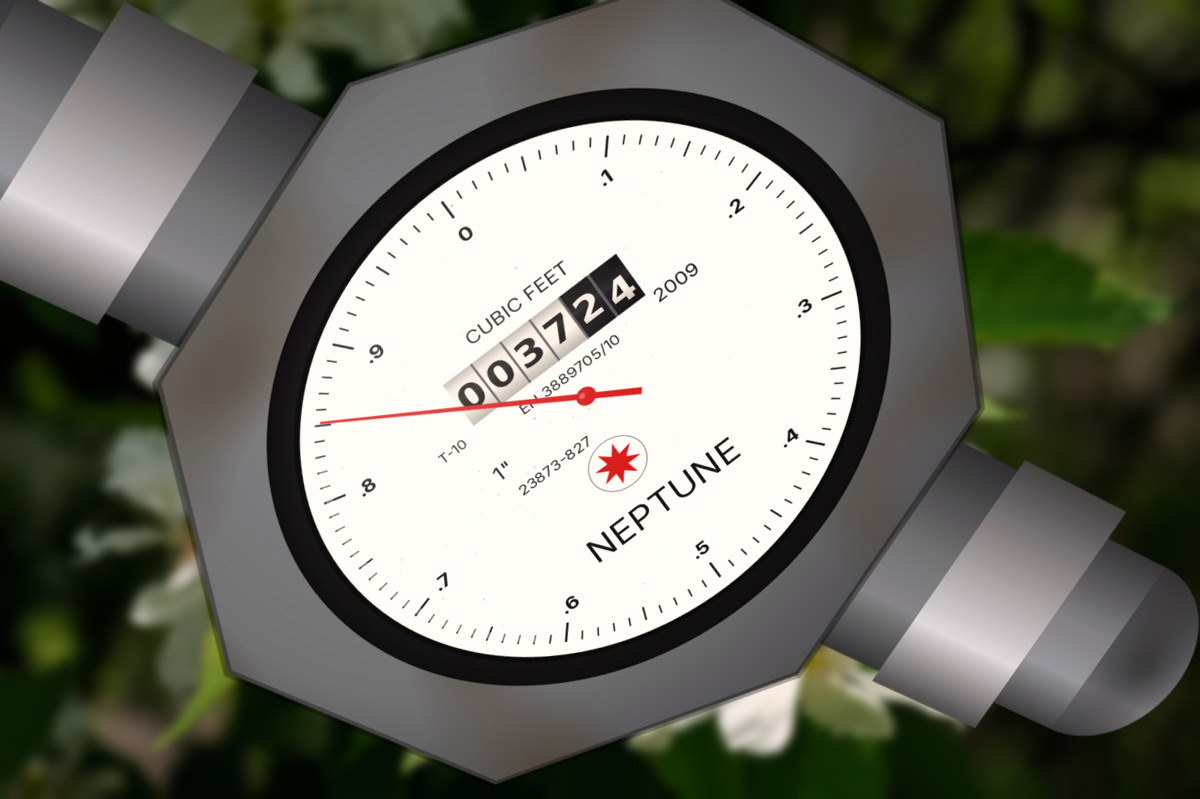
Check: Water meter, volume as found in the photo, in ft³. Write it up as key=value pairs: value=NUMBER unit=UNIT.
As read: value=3723.85 unit=ft³
